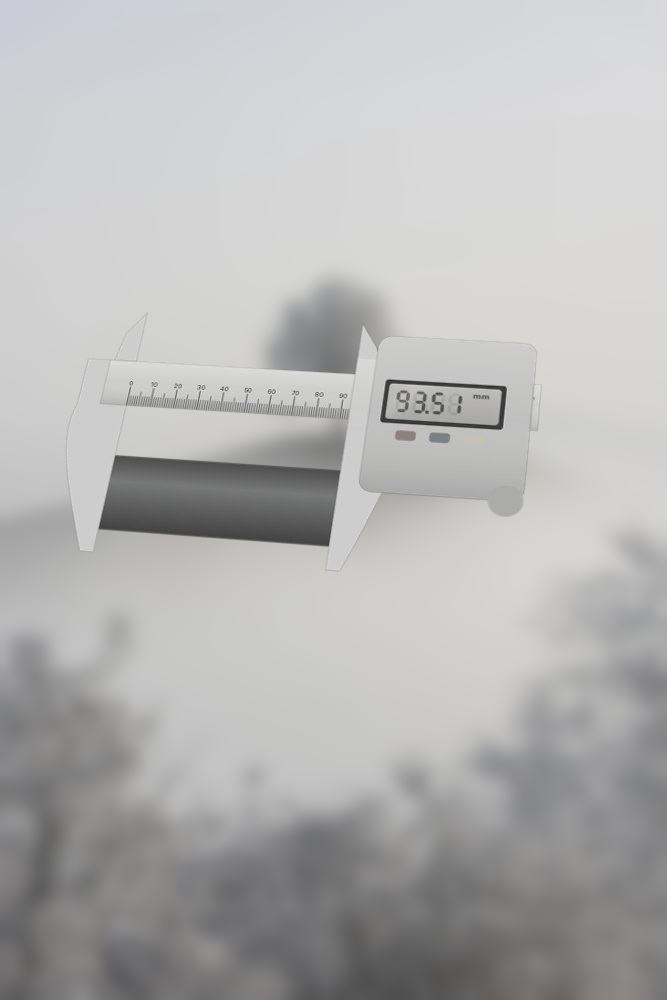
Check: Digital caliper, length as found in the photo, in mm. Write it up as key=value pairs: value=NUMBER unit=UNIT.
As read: value=93.51 unit=mm
